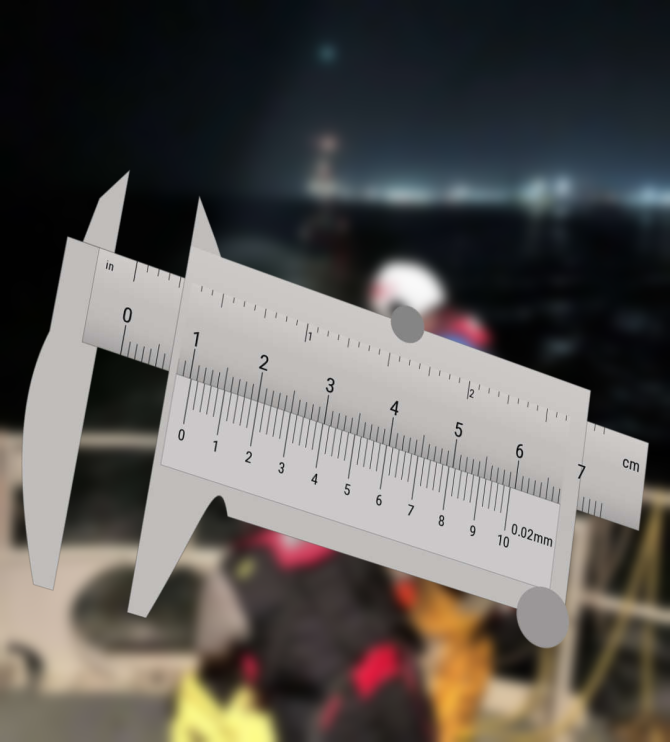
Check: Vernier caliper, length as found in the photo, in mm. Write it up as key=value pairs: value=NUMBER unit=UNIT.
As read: value=10.2 unit=mm
